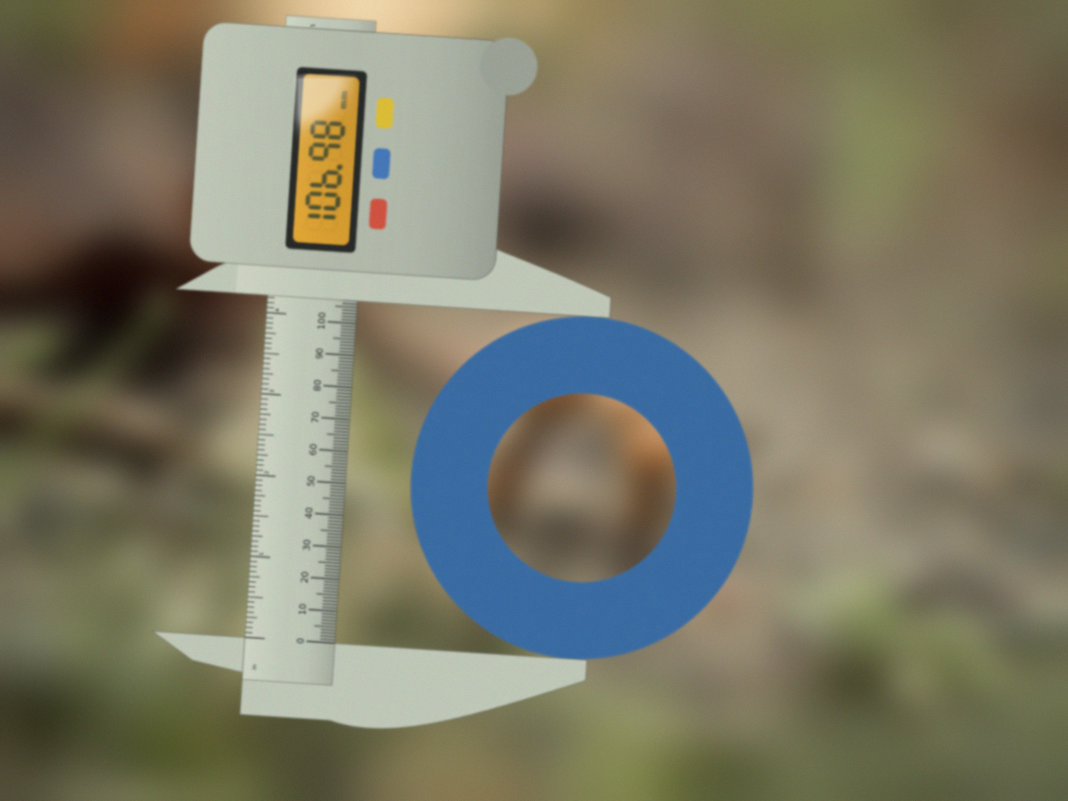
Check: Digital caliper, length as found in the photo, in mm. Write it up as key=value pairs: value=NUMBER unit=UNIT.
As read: value=106.98 unit=mm
